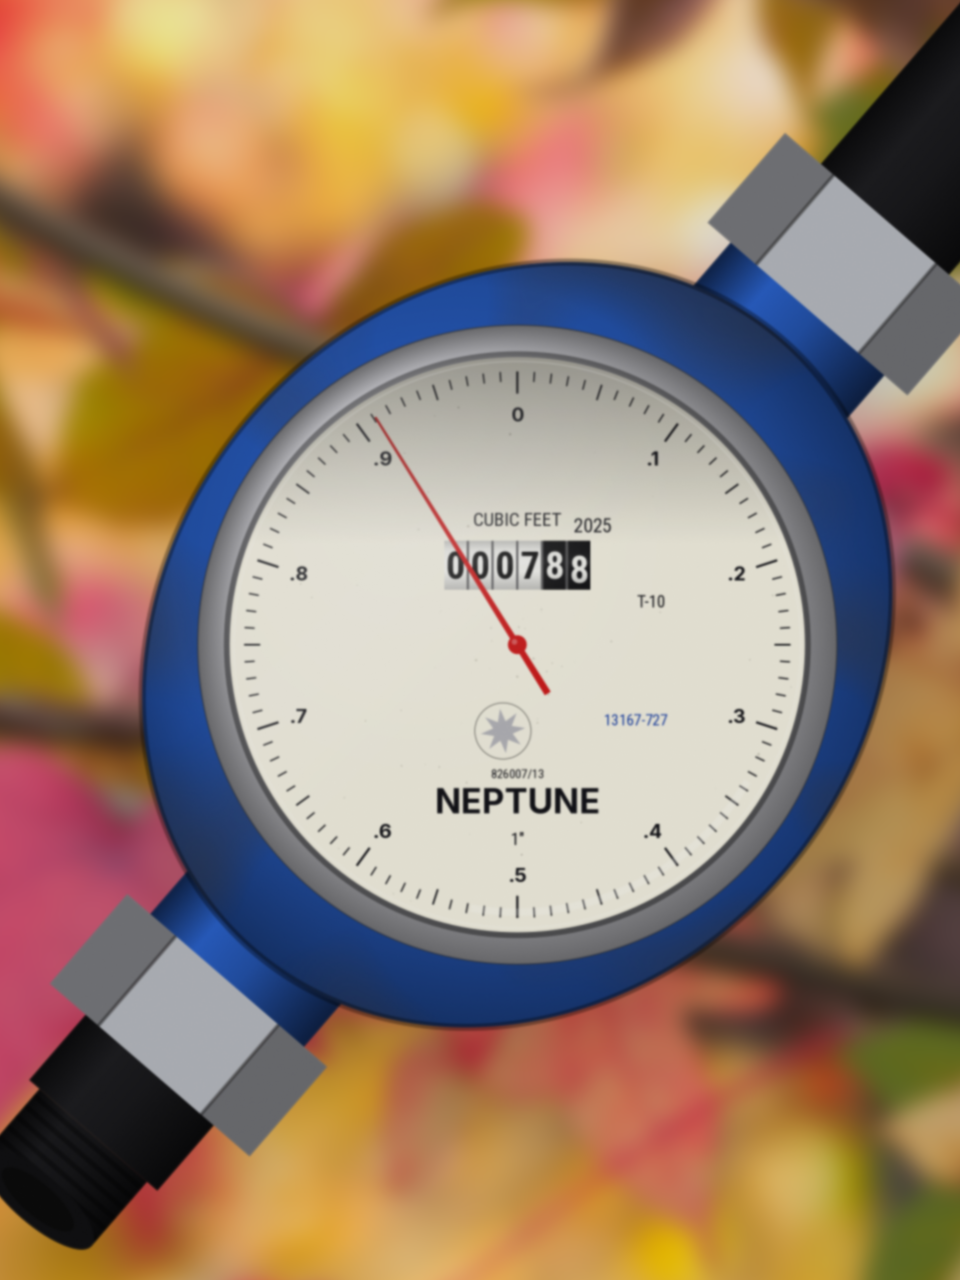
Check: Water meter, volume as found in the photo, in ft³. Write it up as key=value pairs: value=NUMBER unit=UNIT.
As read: value=787.91 unit=ft³
